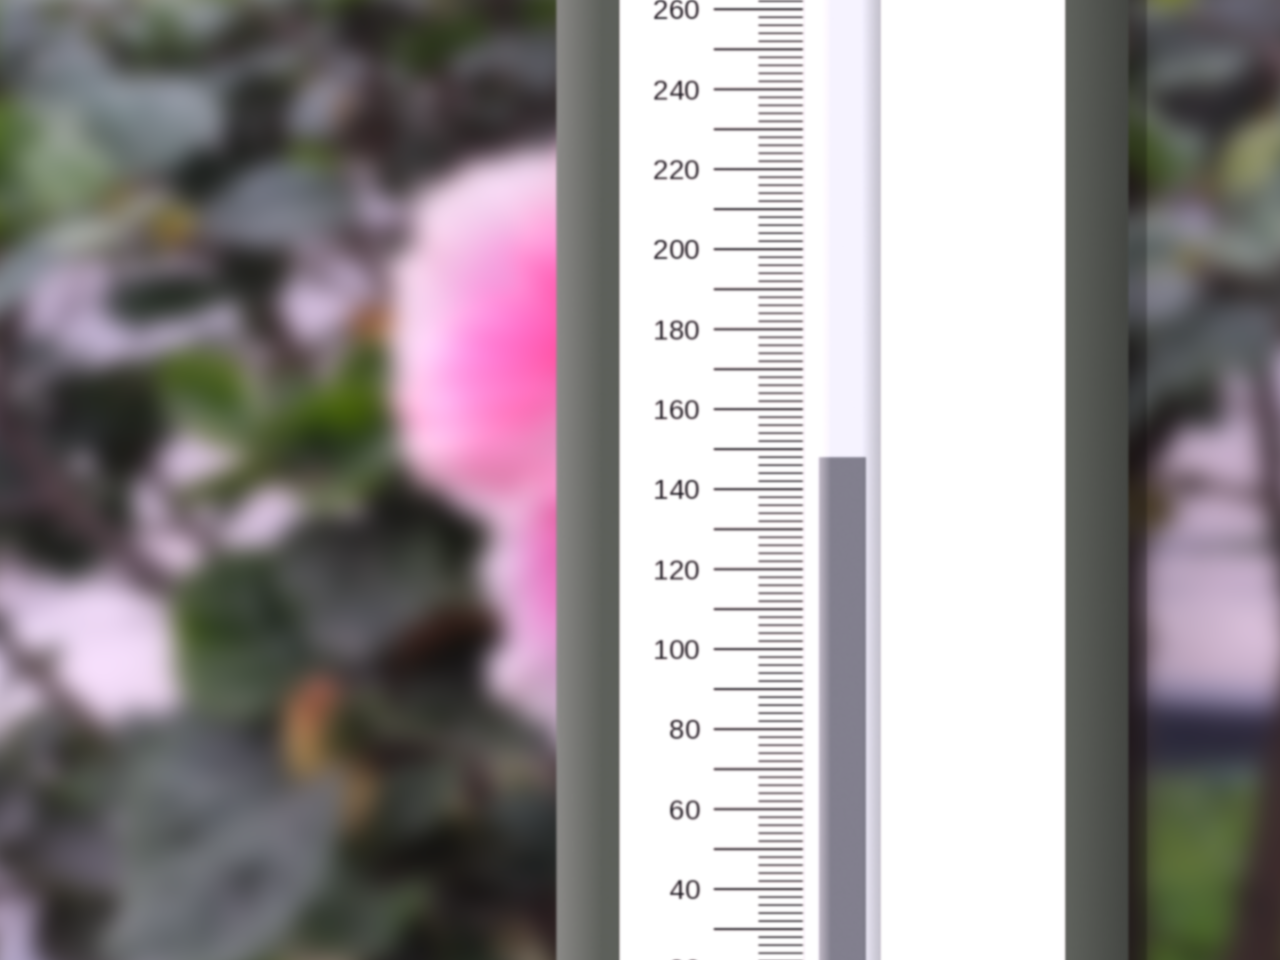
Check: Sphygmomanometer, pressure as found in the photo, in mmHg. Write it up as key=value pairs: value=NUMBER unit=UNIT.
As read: value=148 unit=mmHg
